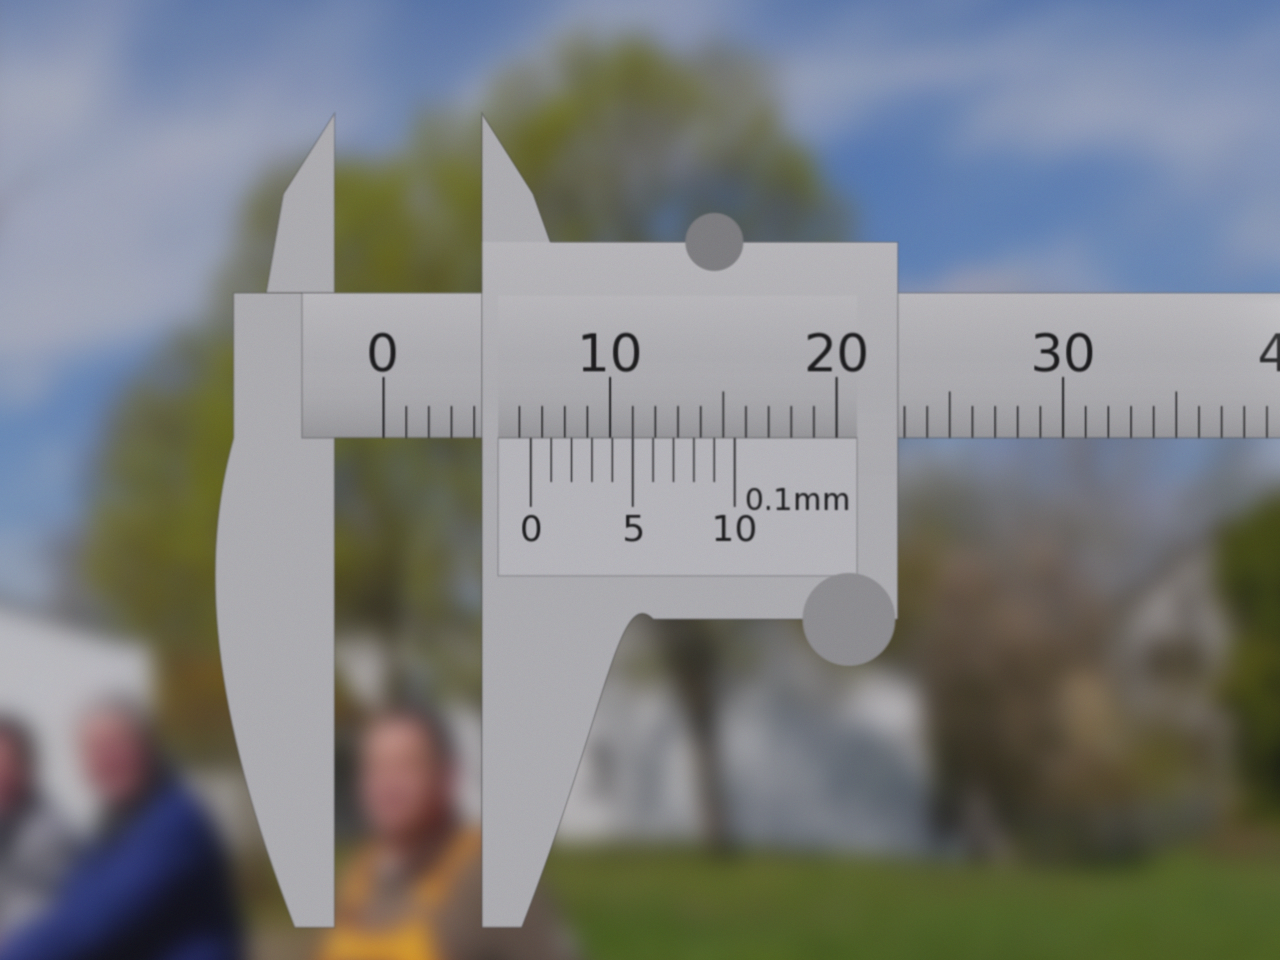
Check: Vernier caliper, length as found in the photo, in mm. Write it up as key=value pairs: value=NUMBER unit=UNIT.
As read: value=6.5 unit=mm
